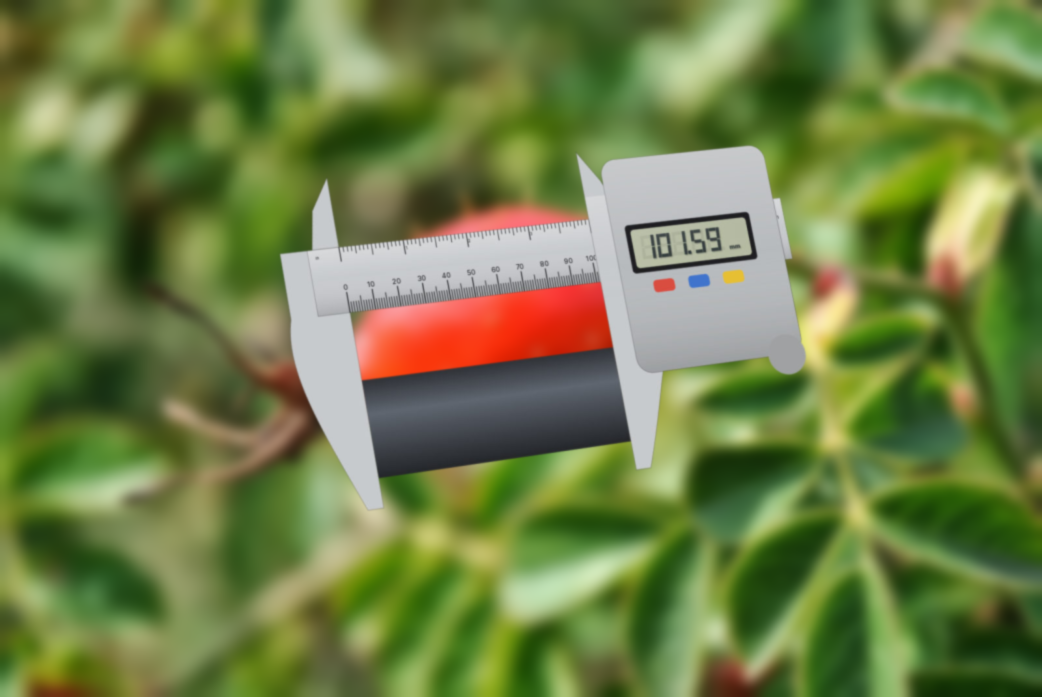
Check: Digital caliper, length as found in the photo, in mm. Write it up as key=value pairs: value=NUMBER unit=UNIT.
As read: value=101.59 unit=mm
